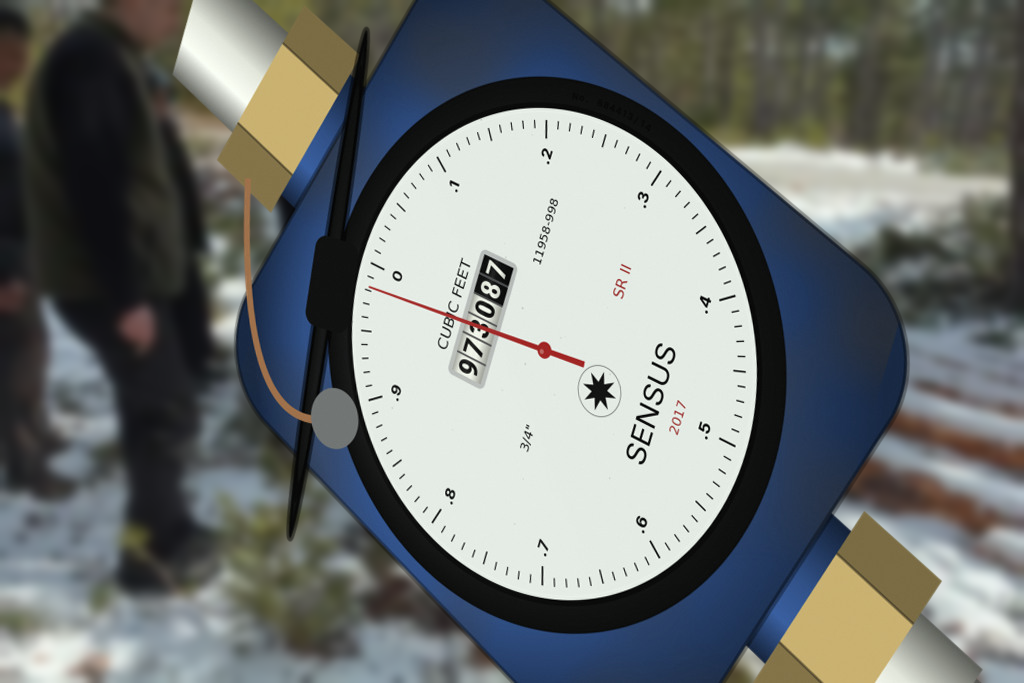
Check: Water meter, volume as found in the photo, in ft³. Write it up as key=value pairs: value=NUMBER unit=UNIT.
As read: value=973086.98 unit=ft³
